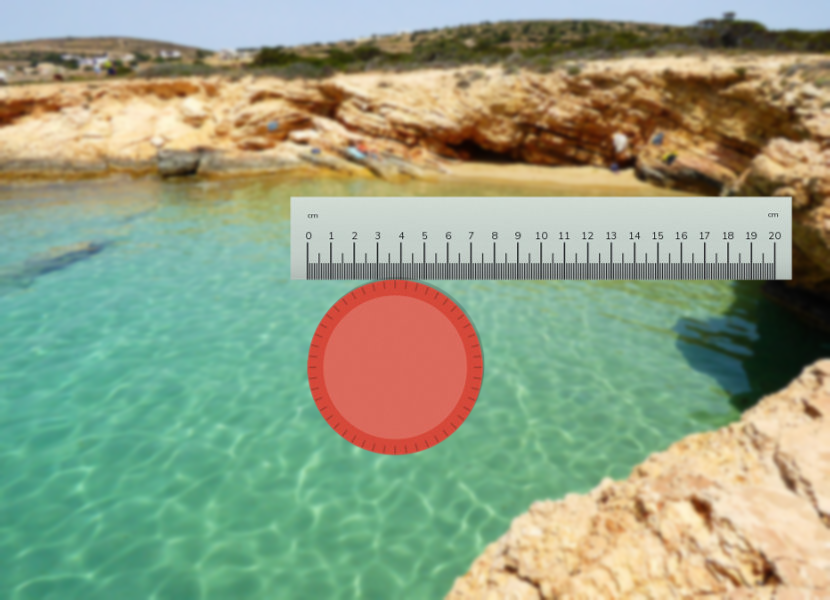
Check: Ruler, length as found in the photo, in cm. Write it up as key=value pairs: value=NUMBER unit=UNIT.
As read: value=7.5 unit=cm
